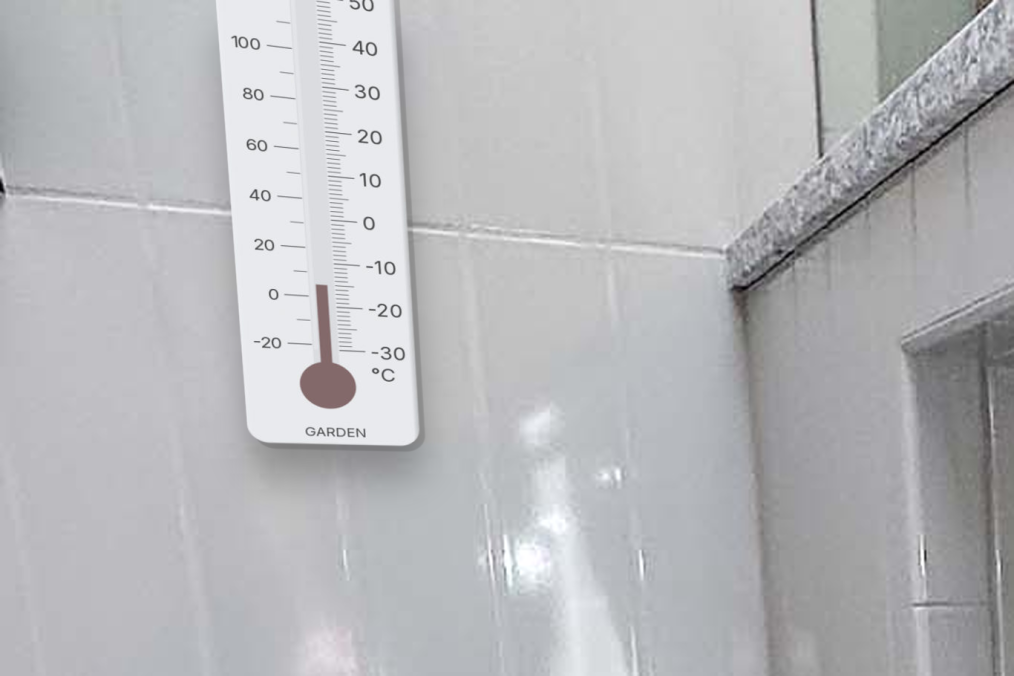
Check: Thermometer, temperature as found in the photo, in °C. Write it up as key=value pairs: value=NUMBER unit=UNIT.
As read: value=-15 unit=°C
